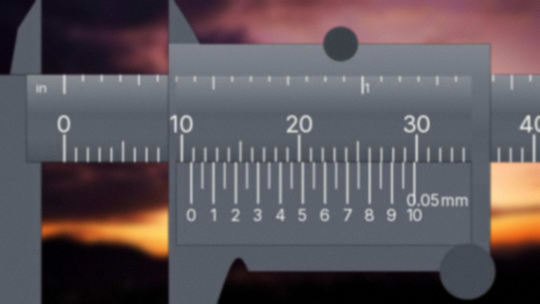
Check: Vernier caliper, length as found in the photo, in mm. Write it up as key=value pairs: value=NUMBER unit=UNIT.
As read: value=10.8 unit=mm
